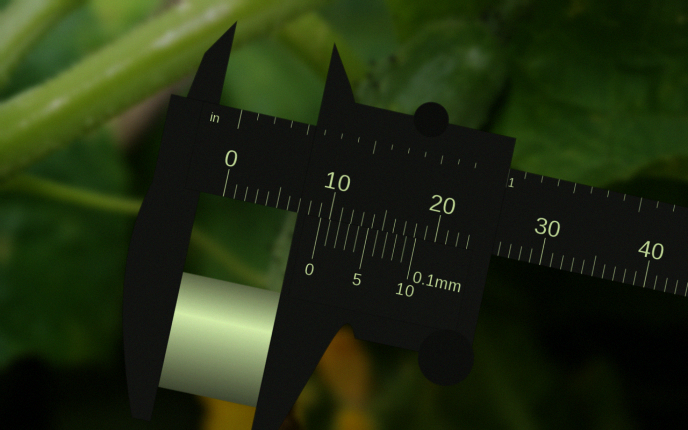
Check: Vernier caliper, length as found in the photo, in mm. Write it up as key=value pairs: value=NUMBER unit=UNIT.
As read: value=9.2 unit=mm
